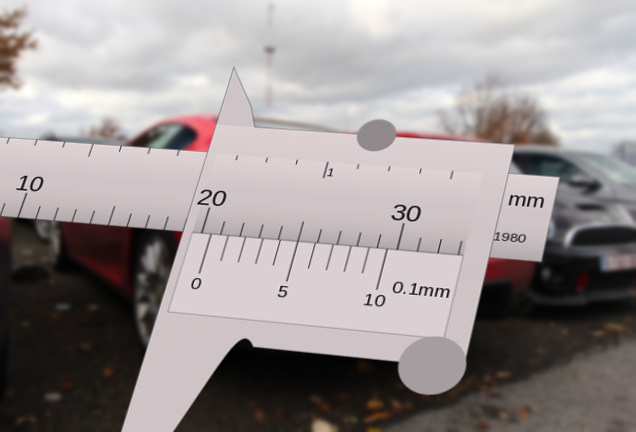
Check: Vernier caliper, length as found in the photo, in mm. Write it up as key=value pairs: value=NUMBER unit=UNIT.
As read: value=20.5 unit=mm
